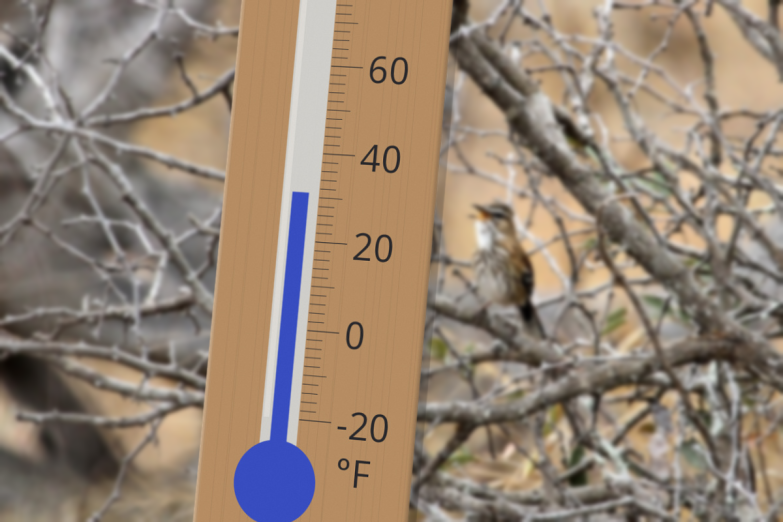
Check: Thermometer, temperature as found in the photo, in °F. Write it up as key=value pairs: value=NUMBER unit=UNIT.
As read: value=31 unit=°F
